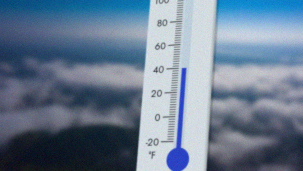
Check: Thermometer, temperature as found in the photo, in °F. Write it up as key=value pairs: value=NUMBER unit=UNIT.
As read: value=40 unit=°F
